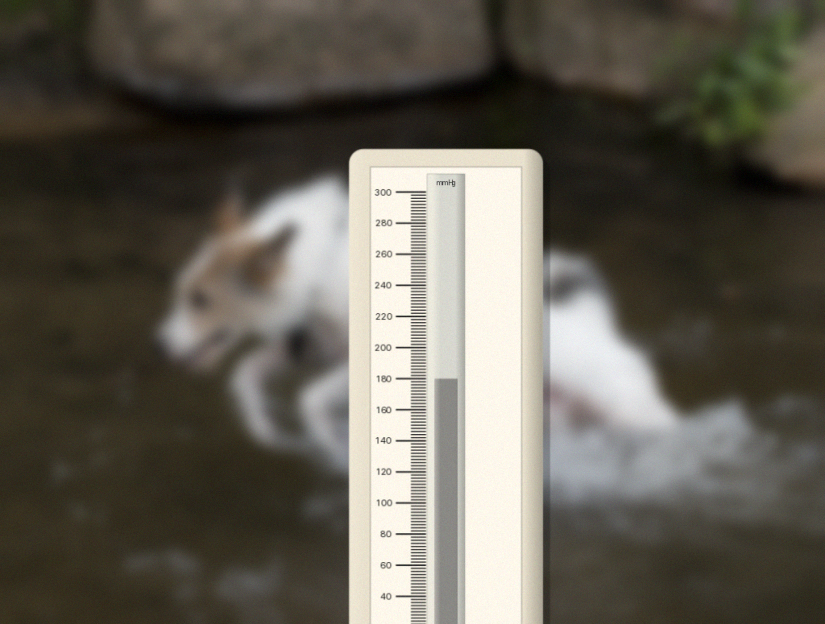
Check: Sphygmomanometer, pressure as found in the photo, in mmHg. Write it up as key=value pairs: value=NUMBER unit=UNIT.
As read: value=180 unit=mmHg
